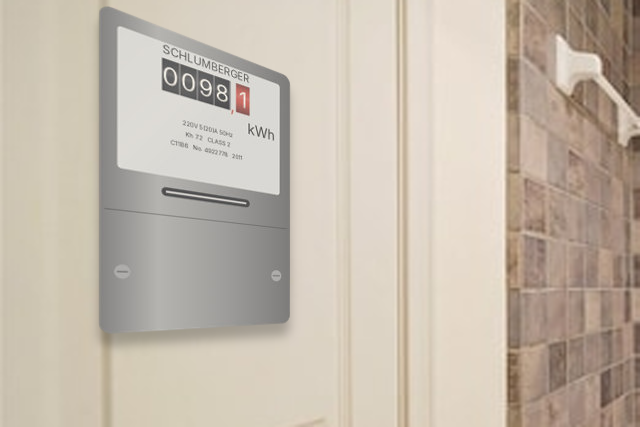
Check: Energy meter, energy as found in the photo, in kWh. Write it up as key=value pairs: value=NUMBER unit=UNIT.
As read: value=98.1 unit=kWh
